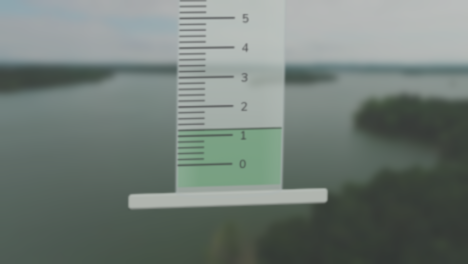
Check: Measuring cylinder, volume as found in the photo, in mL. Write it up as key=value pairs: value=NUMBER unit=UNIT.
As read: value=1.2 unit=mL
